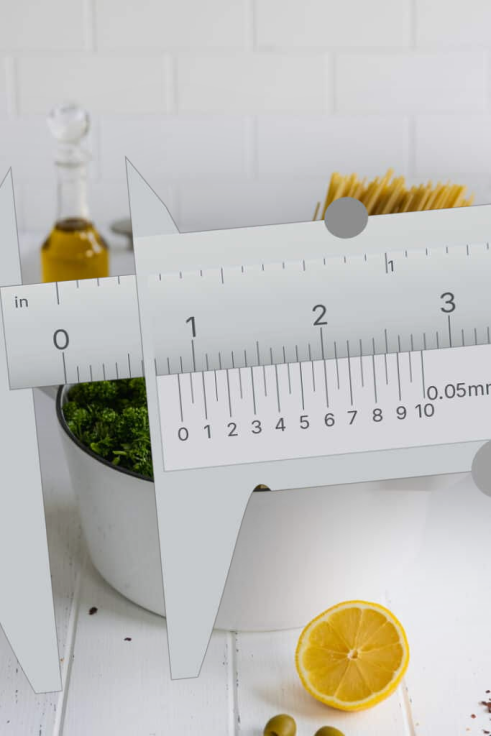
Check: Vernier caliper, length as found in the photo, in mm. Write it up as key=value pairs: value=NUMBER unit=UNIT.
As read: value=8.7 unit=mm
